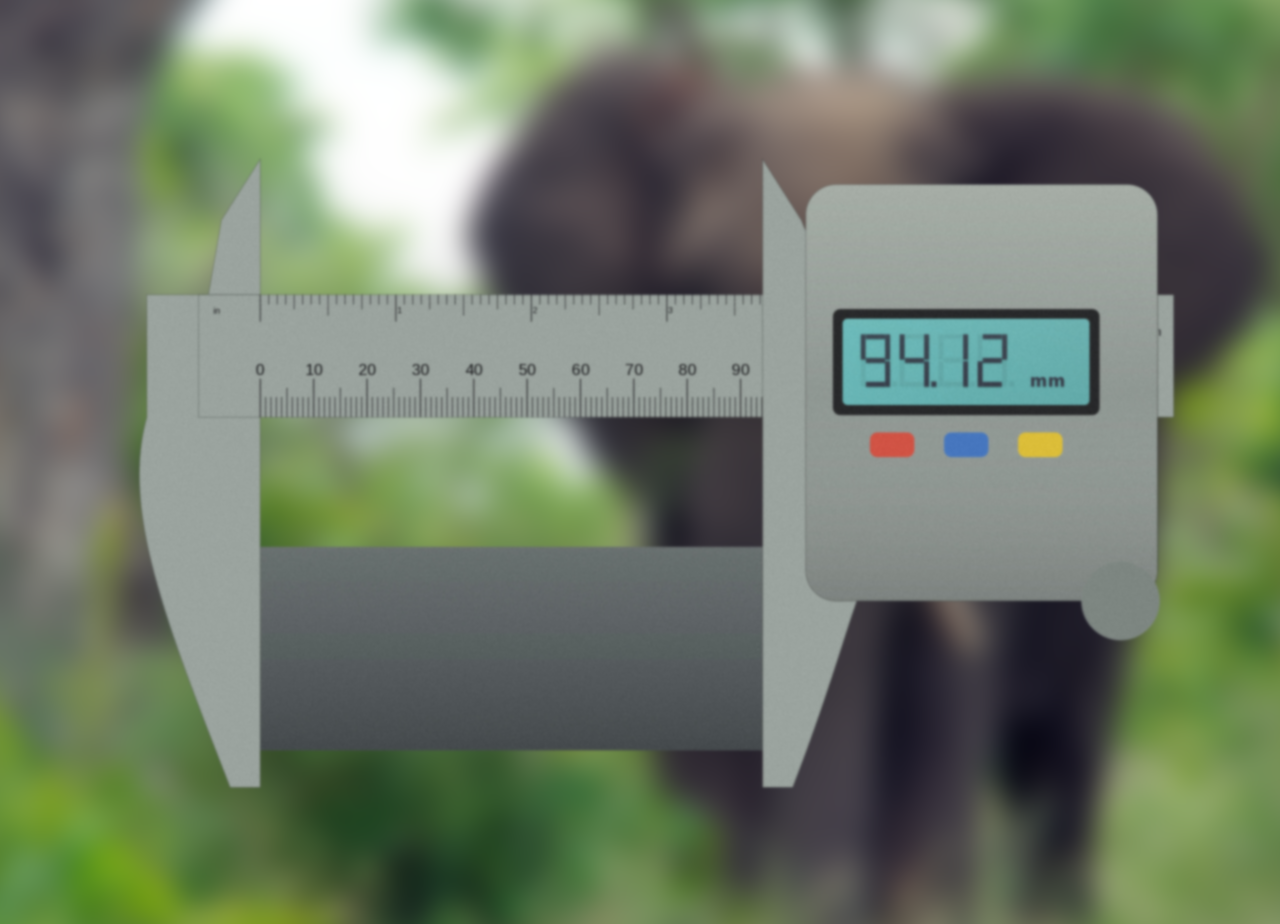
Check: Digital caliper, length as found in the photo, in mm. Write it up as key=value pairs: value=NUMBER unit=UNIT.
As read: value=94.12 unit=mm
